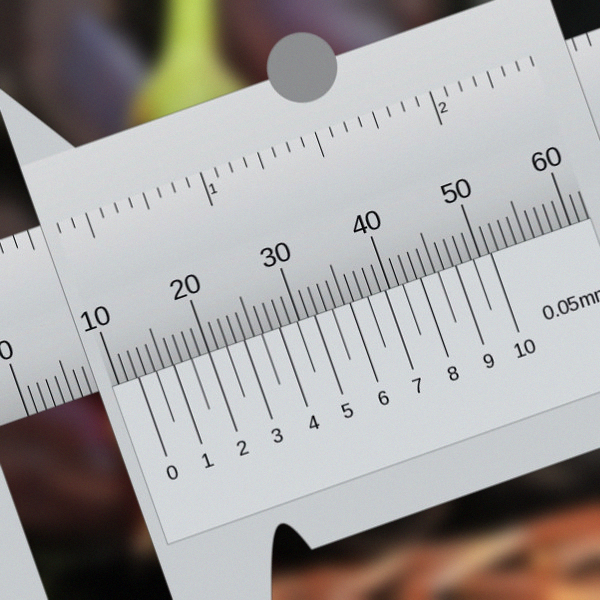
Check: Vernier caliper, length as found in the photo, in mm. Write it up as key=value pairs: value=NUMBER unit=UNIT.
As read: value=12.2 unit=mm
